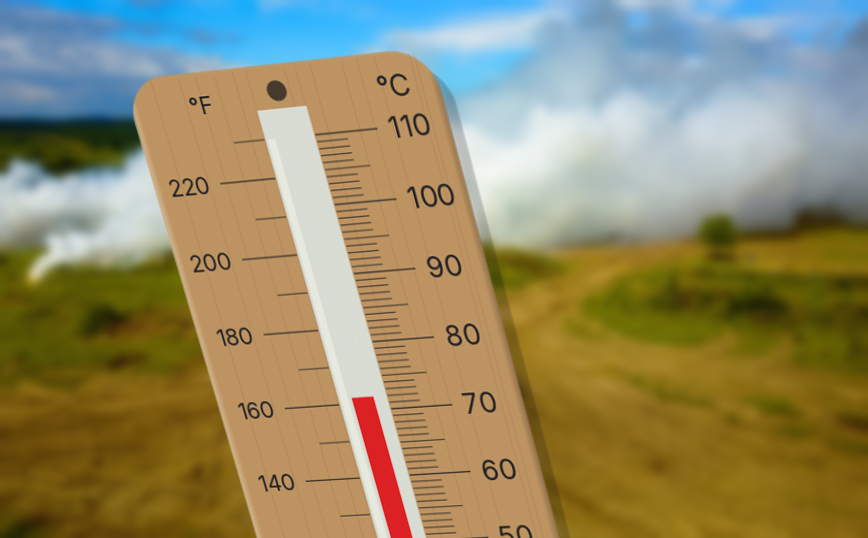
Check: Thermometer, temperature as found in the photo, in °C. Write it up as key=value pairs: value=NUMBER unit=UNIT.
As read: value=72 unit=°C
